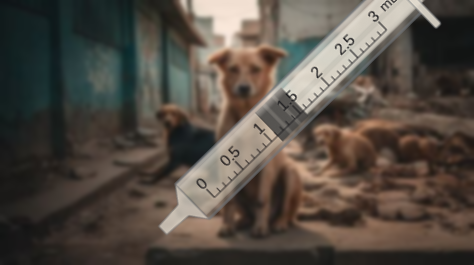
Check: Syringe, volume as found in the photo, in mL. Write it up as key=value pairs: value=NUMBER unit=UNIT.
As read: value=1.1 unit=mL
